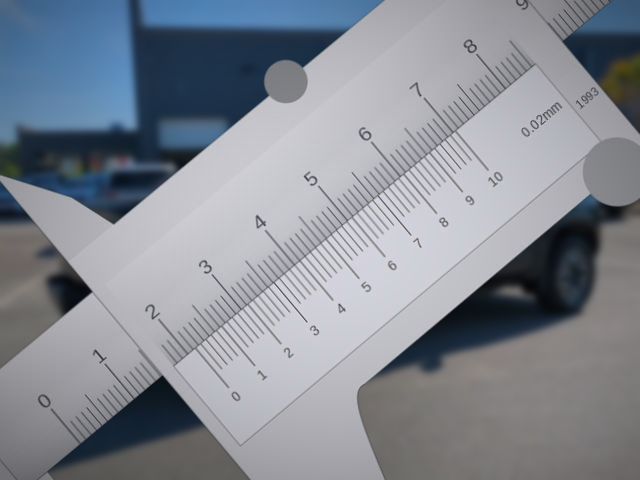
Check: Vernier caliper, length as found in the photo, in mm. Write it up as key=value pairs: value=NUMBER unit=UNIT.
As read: value=21.4 unit=mm
